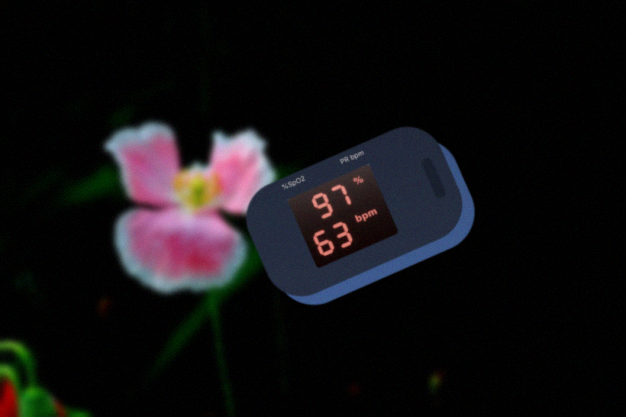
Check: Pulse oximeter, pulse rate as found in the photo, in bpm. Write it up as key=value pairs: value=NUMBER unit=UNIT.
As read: value=63 unit=bpm
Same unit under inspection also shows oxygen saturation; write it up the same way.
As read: value=97 unit=%
